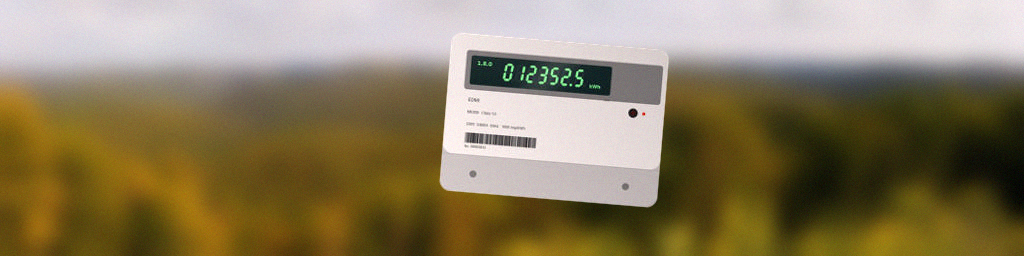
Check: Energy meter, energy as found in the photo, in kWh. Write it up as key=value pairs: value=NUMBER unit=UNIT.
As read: value=12352.5 unit=kWh
